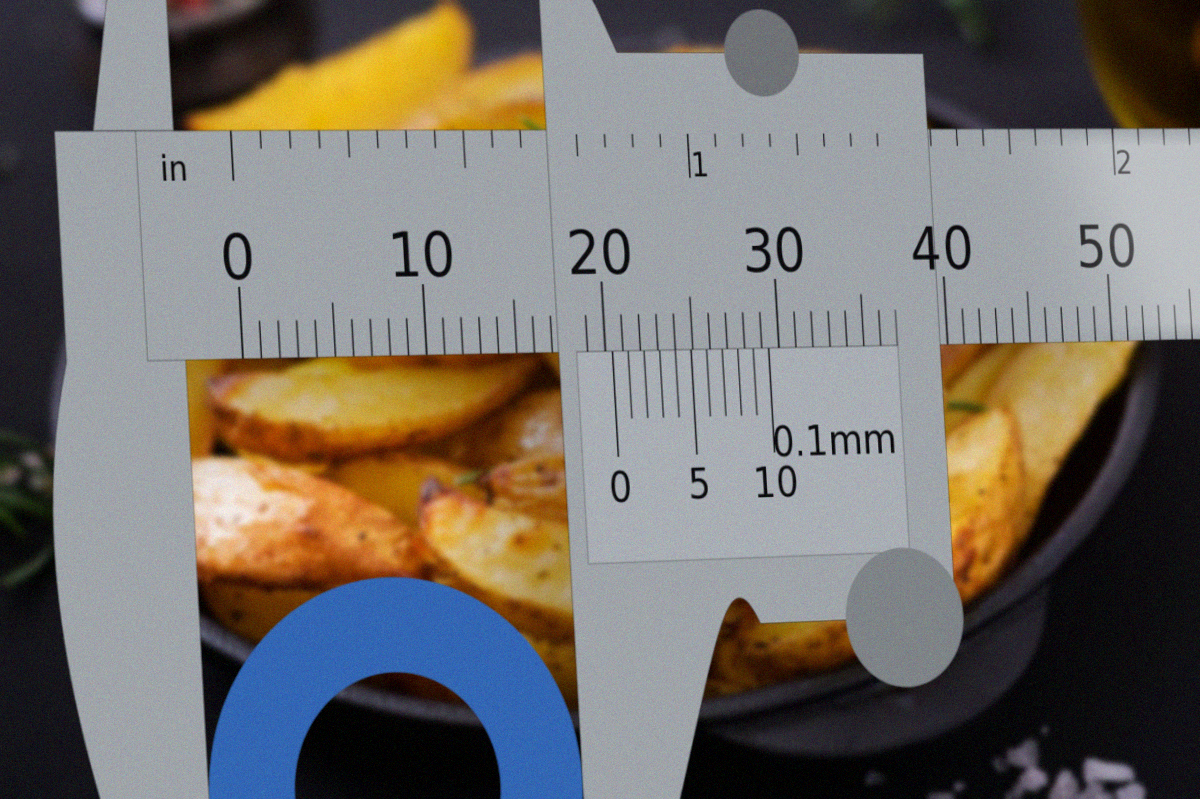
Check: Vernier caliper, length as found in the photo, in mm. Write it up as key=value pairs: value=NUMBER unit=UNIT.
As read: value=20.4 unit=mm
